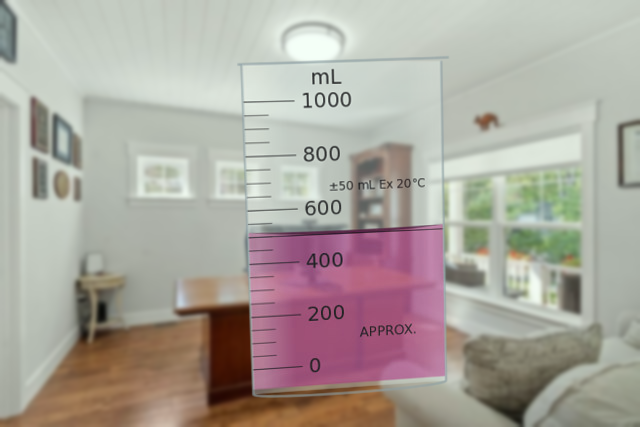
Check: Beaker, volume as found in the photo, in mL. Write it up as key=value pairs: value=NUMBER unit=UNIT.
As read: value=500 unit=mL
